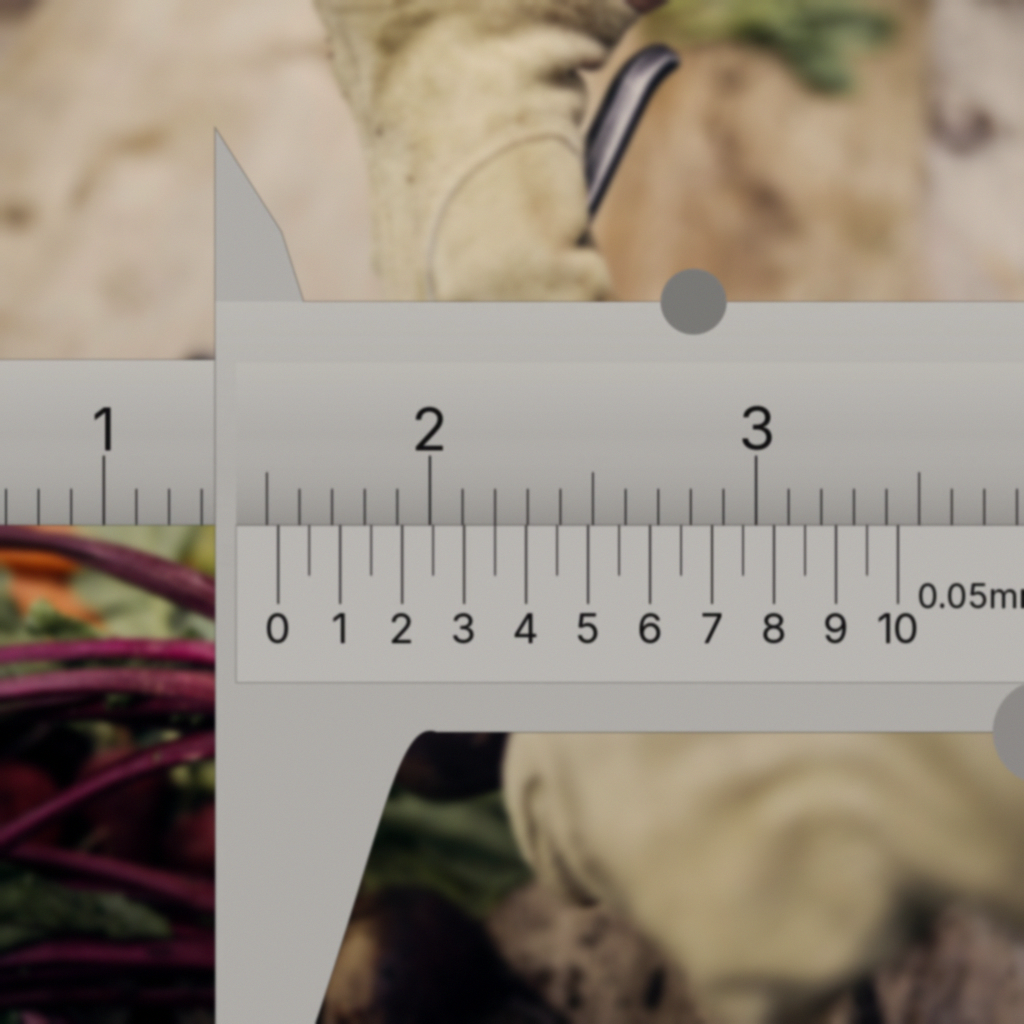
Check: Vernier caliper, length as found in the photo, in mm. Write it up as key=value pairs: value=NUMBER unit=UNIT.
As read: value=15.35 unit=mm
